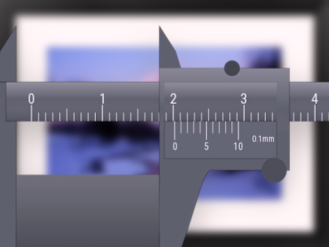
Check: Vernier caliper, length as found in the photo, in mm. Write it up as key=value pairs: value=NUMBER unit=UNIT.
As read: value=20.2 unit=mm
